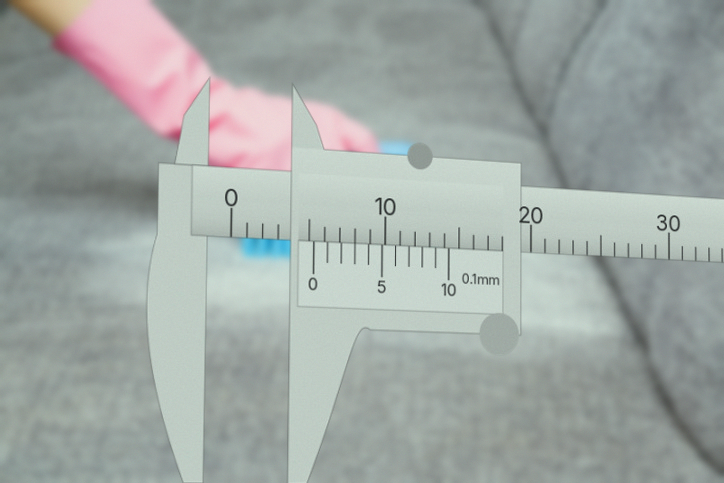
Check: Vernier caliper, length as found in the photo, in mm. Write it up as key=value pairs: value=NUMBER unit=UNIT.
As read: value=5.3 unit=mm
